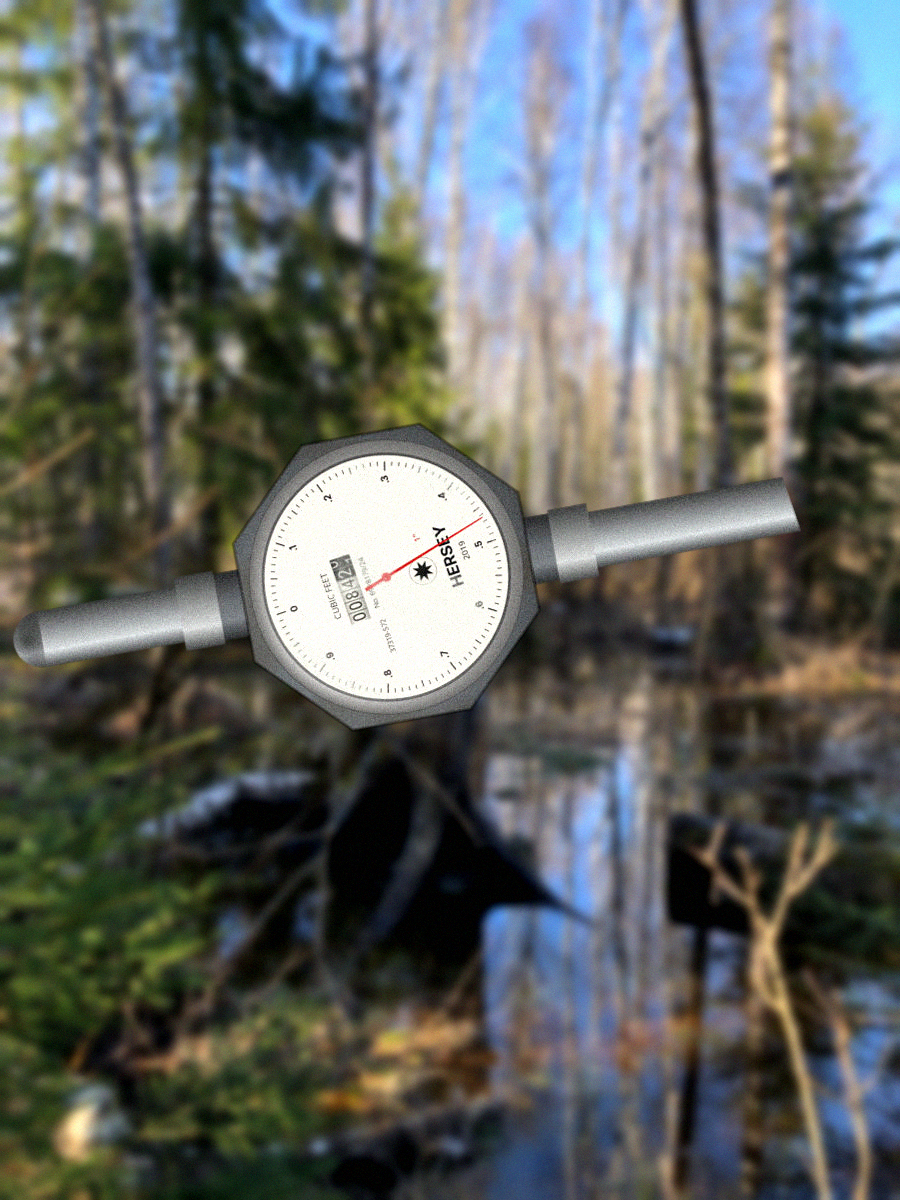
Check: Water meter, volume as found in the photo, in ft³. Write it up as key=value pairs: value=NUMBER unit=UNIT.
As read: value=8420.46 unit=ft³
